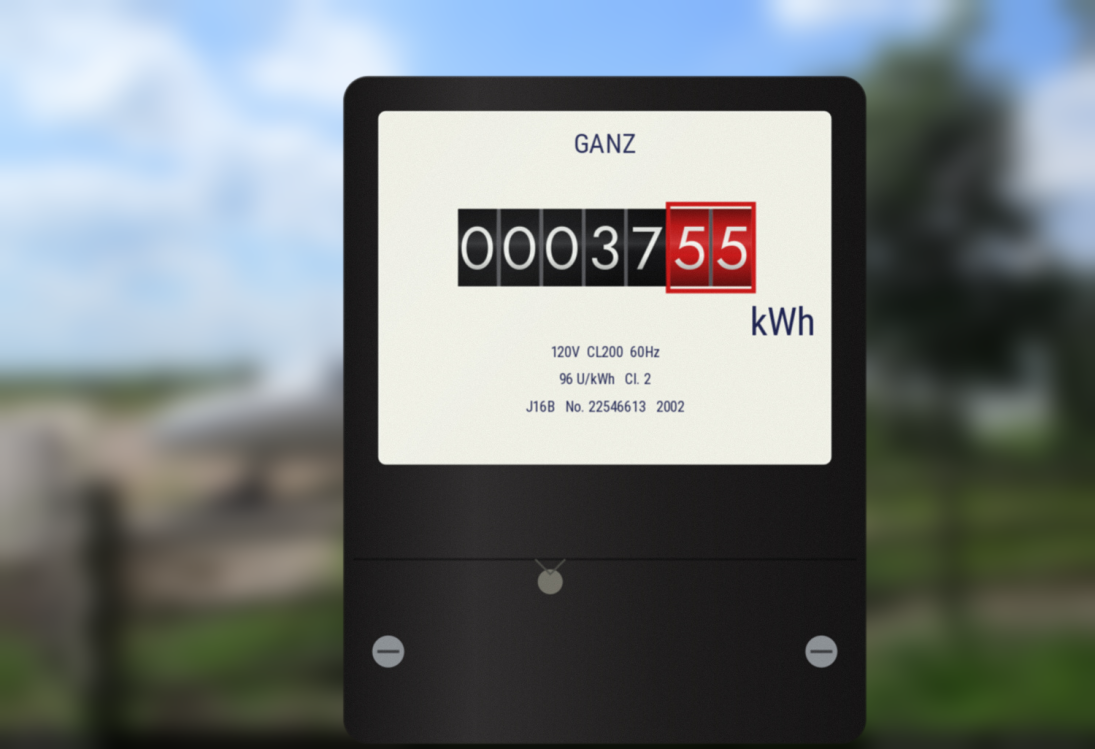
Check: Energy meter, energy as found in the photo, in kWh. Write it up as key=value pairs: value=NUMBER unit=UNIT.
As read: value=37.55 unit=kWh
